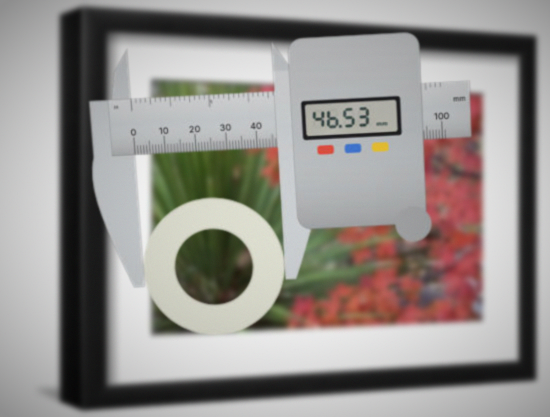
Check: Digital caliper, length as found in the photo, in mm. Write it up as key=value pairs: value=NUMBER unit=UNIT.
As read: value=46.53 unit=mm
